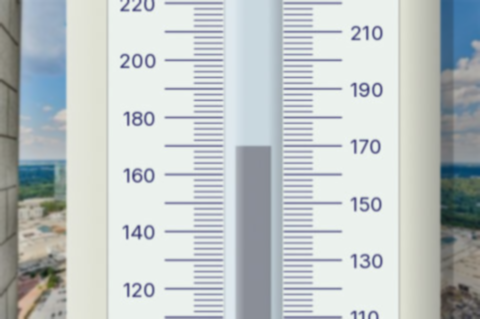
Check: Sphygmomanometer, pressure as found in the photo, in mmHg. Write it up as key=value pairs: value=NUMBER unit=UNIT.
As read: value=170 unit=mmHg
